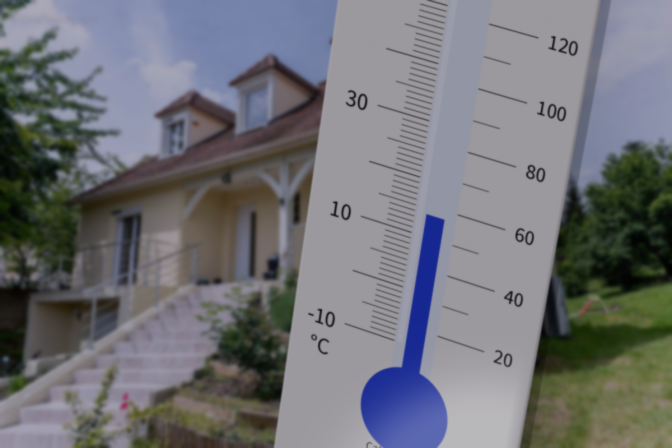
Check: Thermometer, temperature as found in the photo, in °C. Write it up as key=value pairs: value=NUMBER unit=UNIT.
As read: value=14 unit=°C
